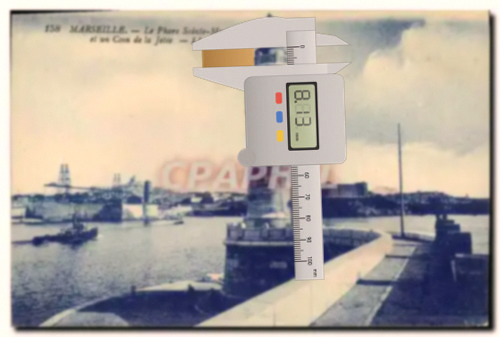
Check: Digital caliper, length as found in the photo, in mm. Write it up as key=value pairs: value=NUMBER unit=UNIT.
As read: value=8.13 unit=mm
